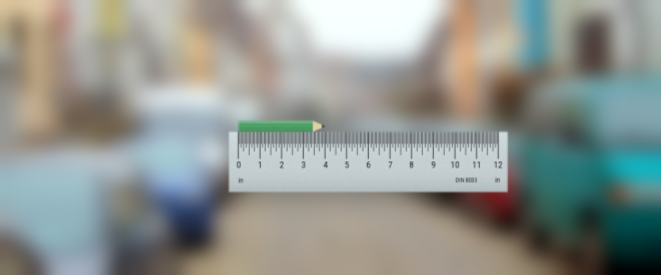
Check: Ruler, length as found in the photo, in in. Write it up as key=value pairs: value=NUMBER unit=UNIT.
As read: value=4 unit=in
